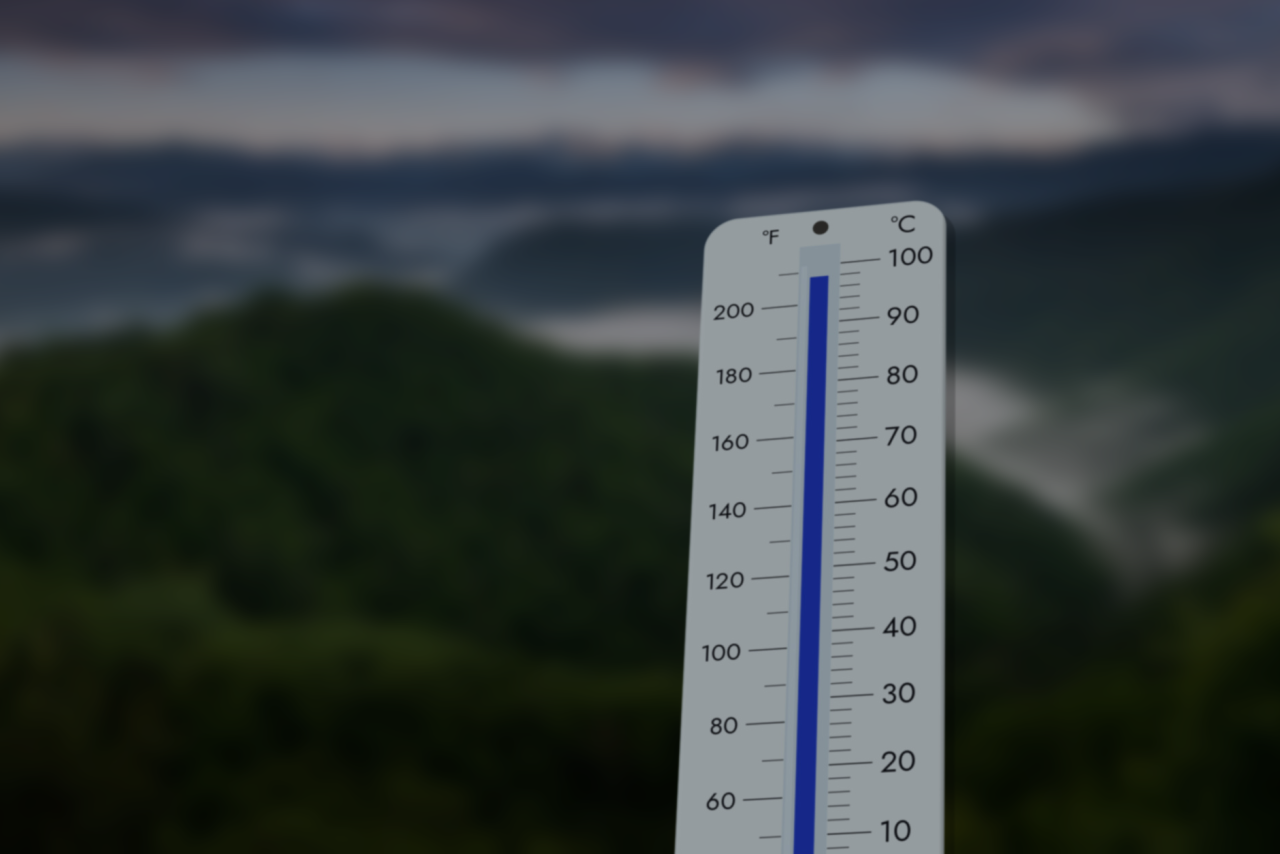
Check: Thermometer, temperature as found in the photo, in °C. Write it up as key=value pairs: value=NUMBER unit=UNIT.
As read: value=98 unit=°C
